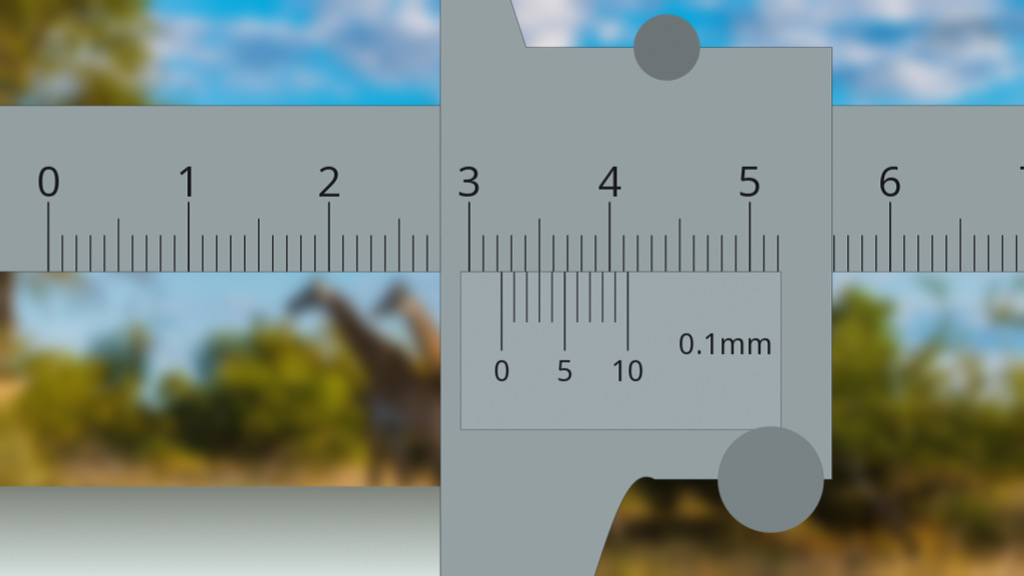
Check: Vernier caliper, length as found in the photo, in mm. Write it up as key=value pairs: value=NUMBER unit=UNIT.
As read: value=32.3 unit=mm
